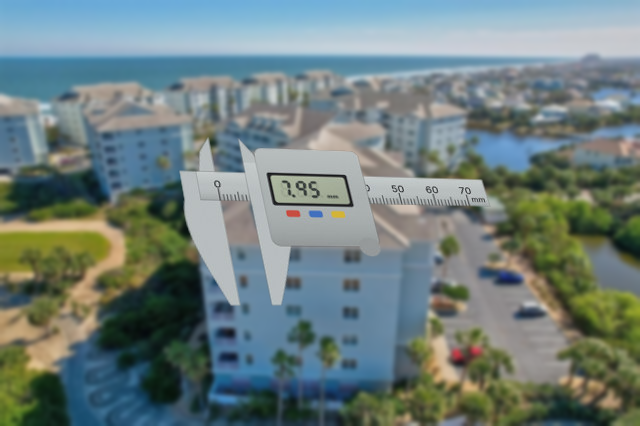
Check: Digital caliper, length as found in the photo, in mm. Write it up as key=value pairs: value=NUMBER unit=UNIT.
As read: value=7.95 unit=mm
